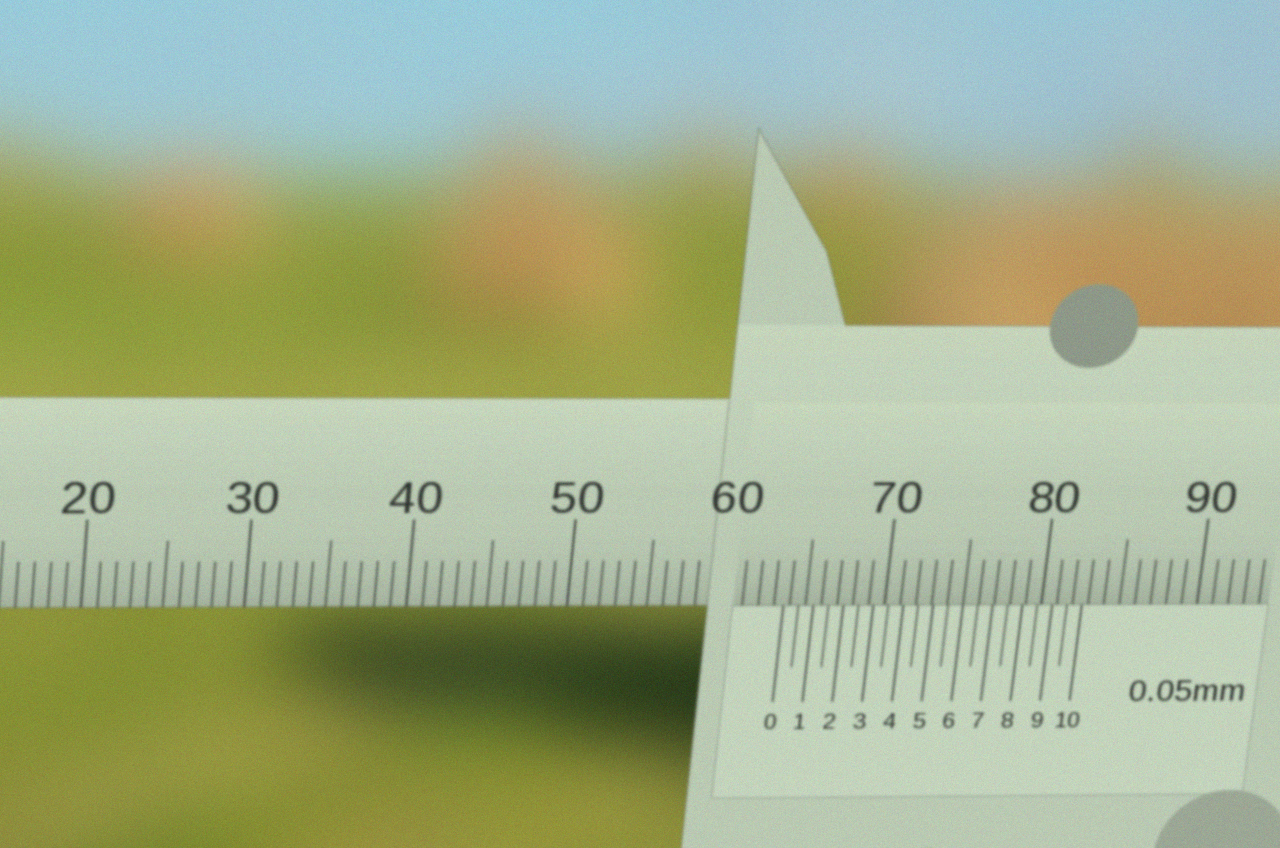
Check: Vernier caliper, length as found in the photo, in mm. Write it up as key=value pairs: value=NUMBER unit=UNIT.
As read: value=63.6 unit=mm
